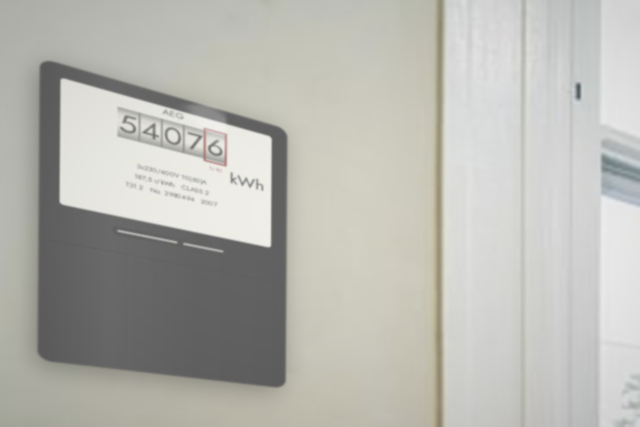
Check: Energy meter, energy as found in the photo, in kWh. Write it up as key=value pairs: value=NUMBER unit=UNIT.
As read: value=5407.6 unit=kWh
